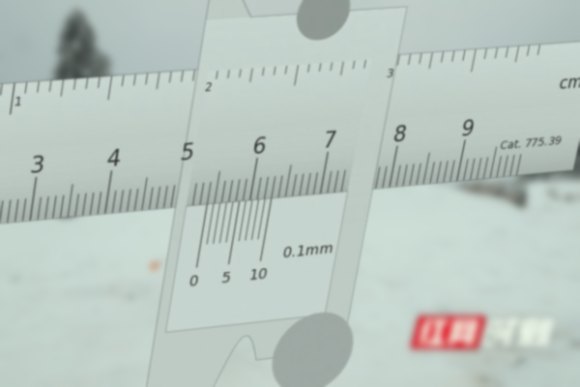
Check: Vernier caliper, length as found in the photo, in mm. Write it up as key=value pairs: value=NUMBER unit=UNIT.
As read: value=54.0 unit=mm
